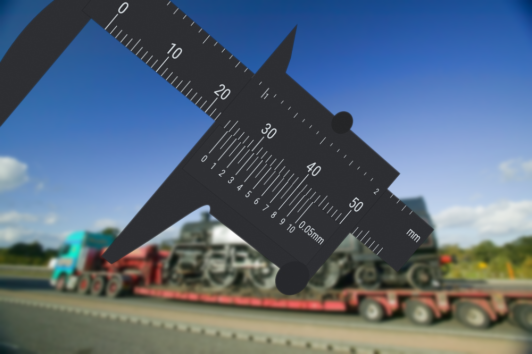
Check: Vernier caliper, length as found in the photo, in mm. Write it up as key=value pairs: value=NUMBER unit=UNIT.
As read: value=24.8 unit=mm
